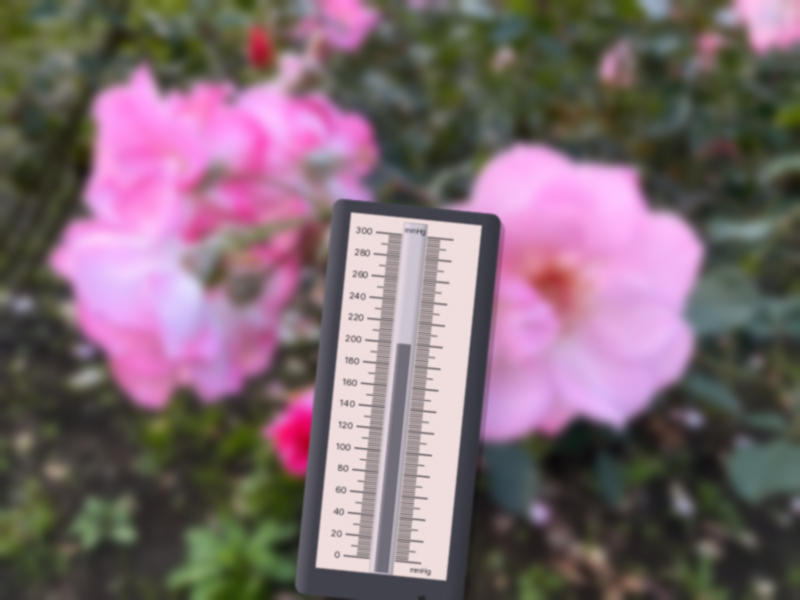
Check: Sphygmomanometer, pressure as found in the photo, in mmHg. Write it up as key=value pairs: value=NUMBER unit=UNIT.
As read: value=200 unit=mmHg
